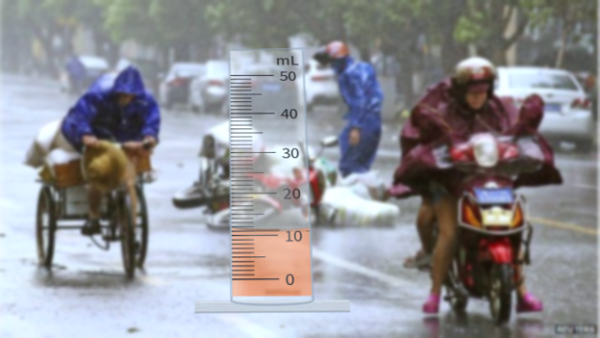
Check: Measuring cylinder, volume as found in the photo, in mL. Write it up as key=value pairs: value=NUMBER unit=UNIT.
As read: value=11 unit=mL
